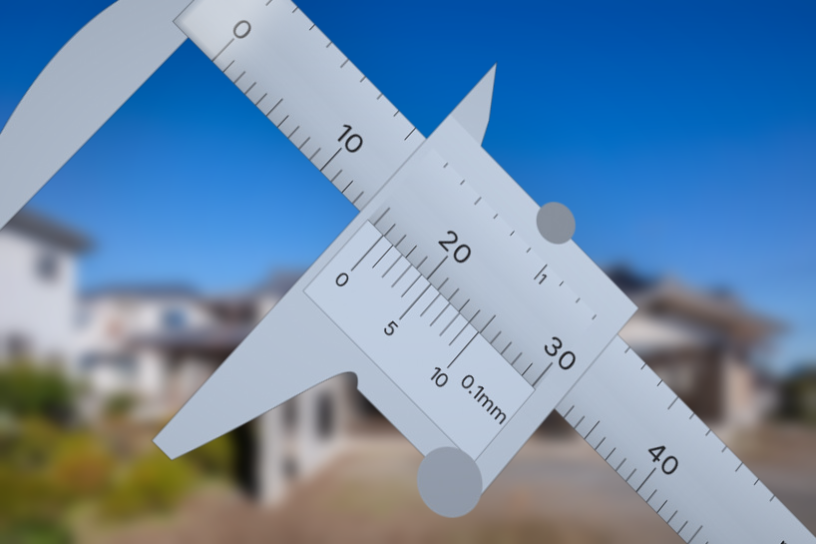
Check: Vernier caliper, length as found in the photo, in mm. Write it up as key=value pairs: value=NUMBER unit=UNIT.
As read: value=15.9 unit=mm
